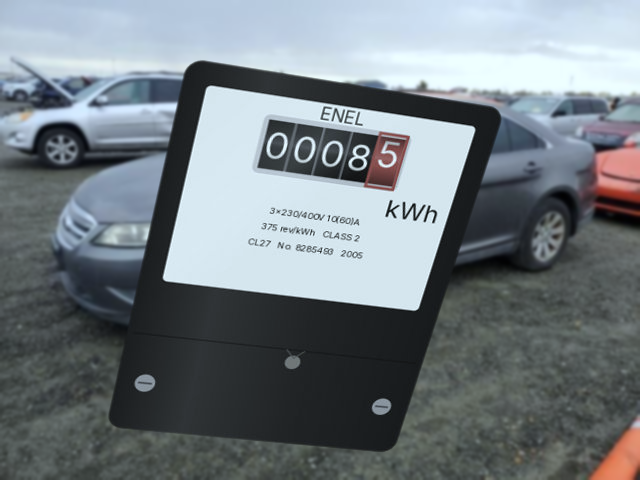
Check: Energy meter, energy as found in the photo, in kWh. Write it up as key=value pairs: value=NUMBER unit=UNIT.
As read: value=8.5 unit=kWh
